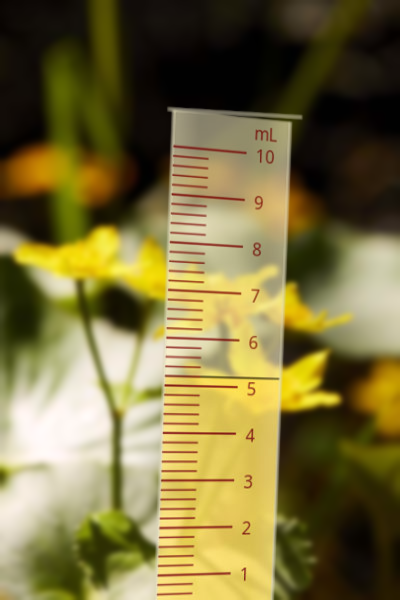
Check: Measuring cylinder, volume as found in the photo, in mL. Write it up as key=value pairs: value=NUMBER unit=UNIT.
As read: value=5.2 unit=mL
